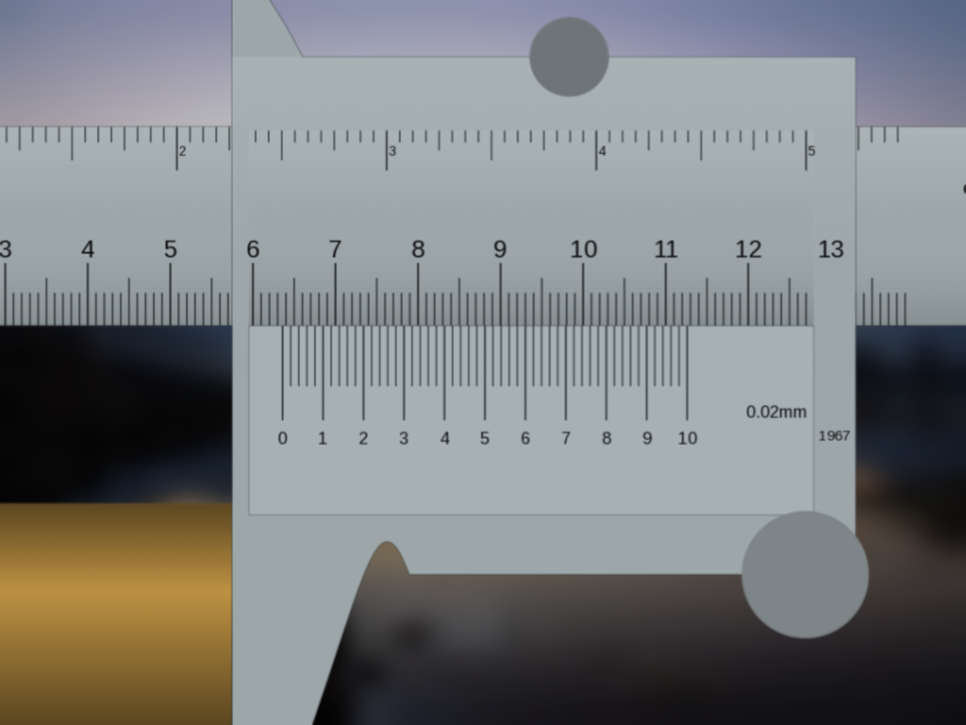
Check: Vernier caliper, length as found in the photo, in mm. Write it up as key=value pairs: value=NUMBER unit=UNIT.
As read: value=63.6 unit=mm
